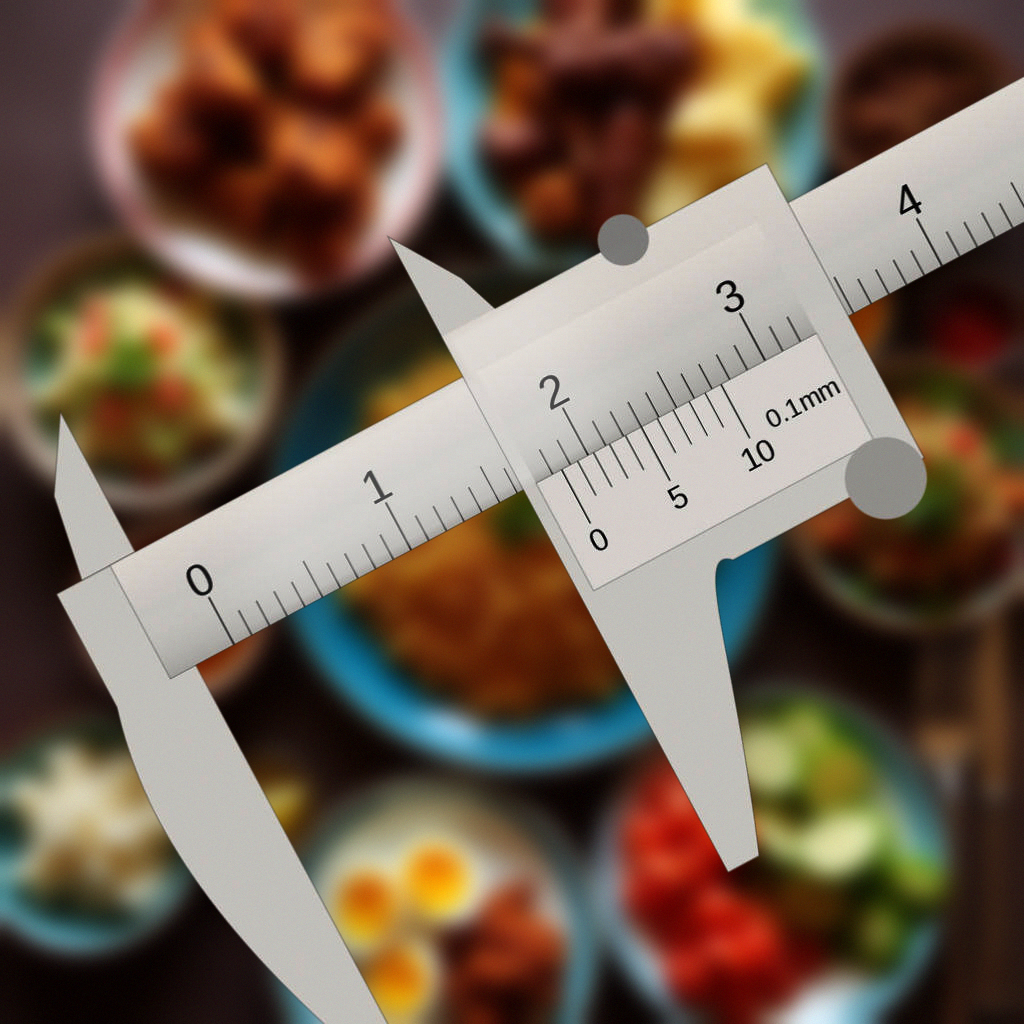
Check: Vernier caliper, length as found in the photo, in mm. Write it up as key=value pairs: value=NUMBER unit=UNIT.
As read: value=18.5 unit=mm
